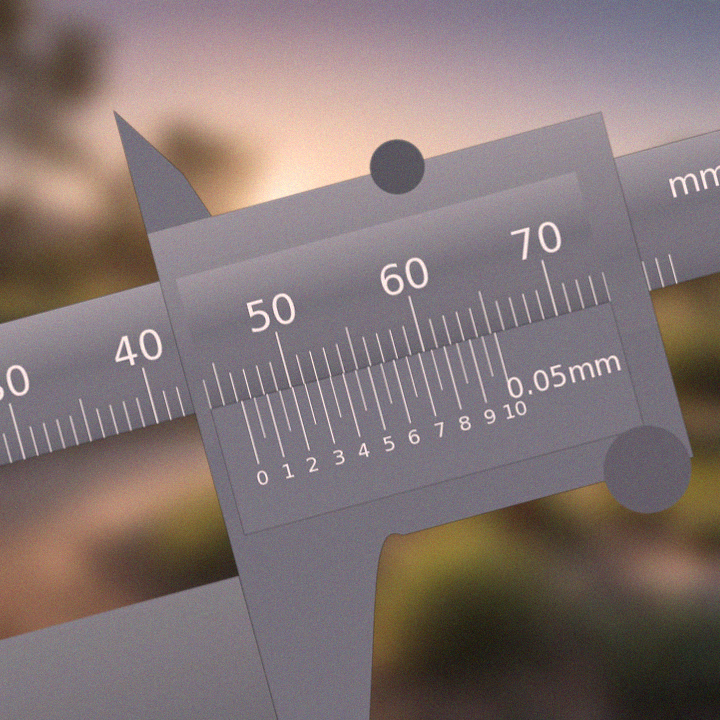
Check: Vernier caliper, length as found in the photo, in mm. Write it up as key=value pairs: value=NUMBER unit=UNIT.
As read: value=46.3 unit=mm
